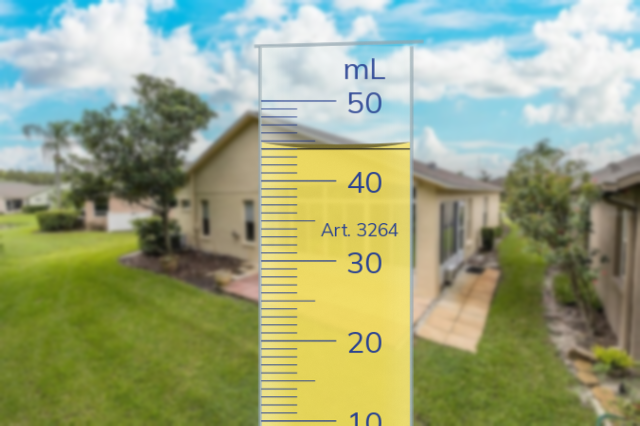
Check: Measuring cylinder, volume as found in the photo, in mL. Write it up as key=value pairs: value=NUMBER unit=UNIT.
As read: value=44 unit=mL
